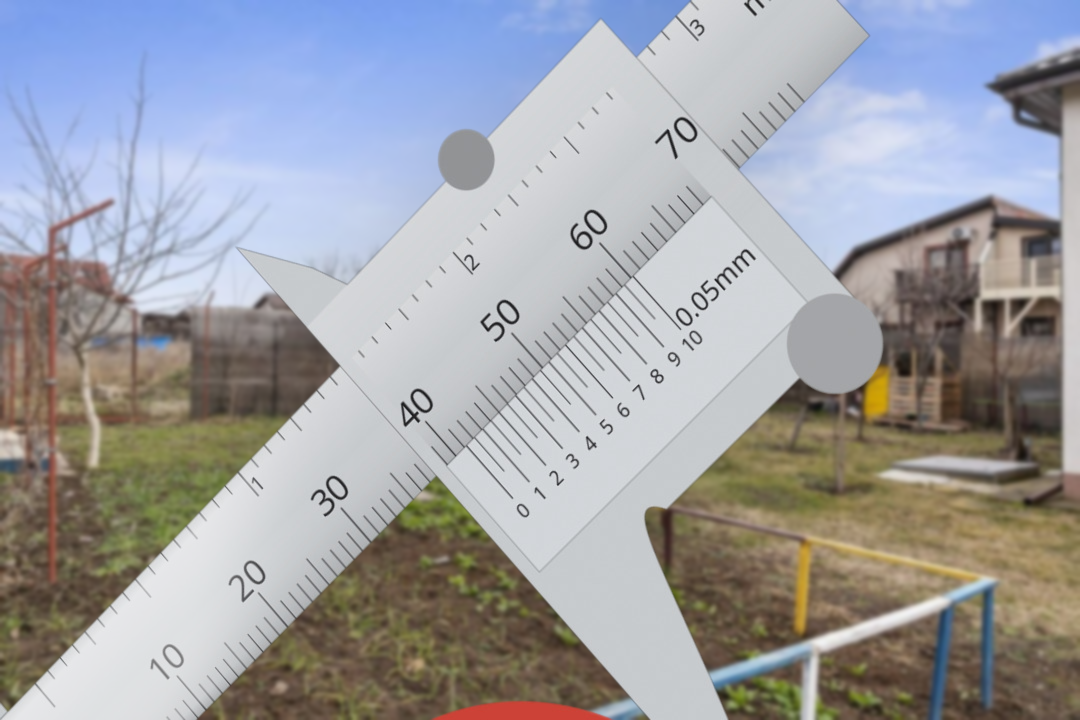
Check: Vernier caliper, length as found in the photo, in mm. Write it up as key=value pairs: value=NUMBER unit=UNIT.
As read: value=41.2 unit=mm
